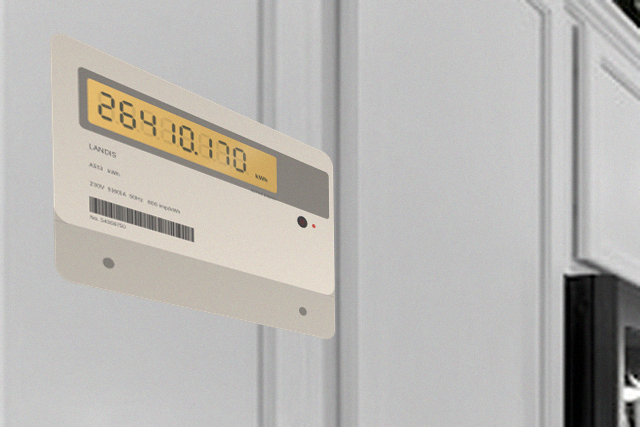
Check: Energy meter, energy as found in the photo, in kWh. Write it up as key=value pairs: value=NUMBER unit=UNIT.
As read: value=26410.170 unit=kWh
